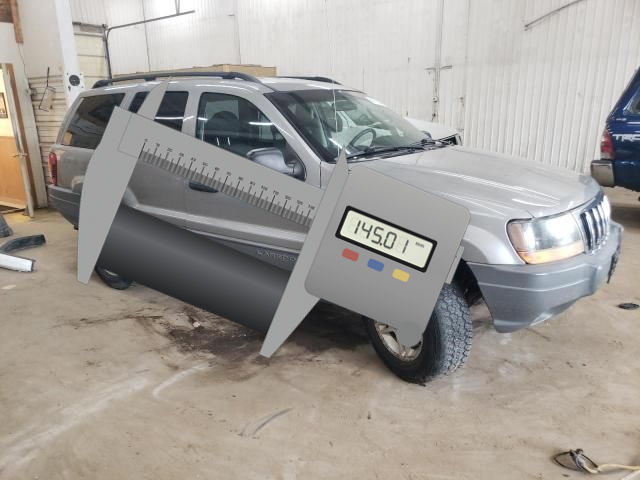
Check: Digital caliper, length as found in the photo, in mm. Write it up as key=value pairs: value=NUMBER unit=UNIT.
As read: value=145.01 unit=mm
